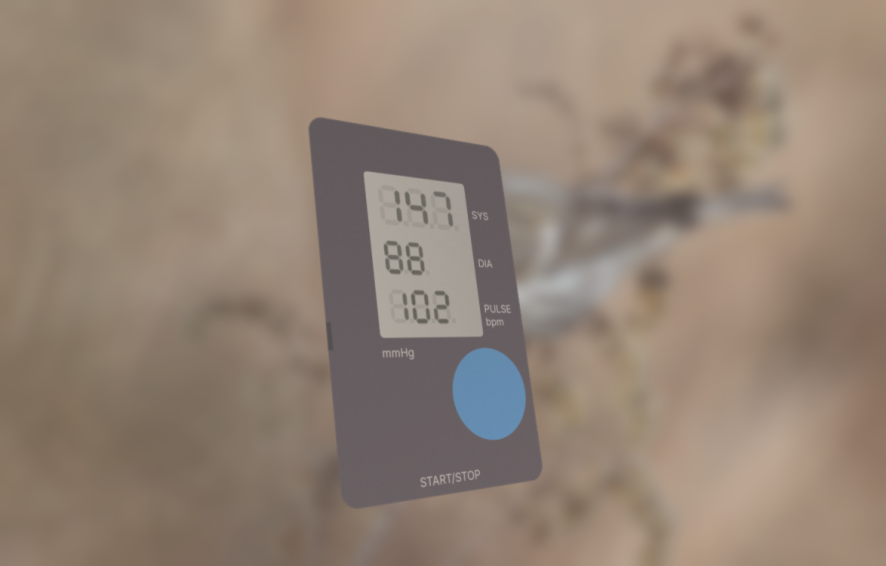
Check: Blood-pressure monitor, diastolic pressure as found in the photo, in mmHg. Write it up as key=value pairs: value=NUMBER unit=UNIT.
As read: value=88 unit=mmHg
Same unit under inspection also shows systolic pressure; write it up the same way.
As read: value=147 unit=mmHg
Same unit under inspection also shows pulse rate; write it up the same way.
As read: value=102 unit=bpm
